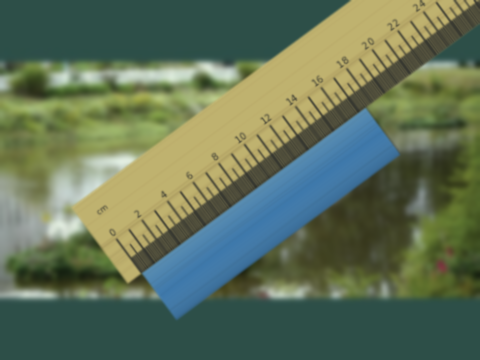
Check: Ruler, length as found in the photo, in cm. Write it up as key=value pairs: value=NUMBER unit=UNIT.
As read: value=17.5 unit=cm
